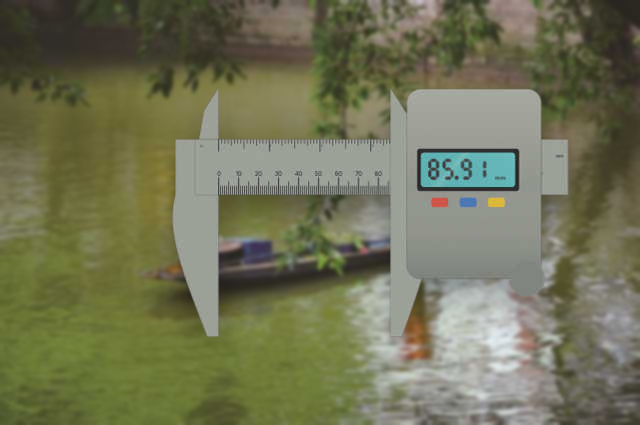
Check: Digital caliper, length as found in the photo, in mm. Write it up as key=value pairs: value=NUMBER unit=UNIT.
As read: value=85.91 unit=mm
